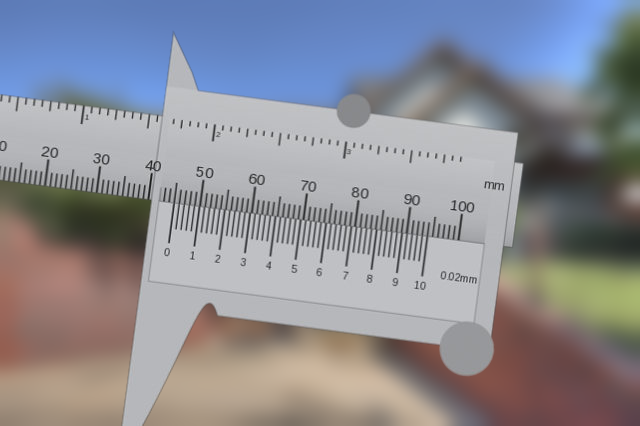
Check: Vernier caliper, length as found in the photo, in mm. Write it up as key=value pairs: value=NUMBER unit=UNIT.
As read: value=45.0 unit=mm
